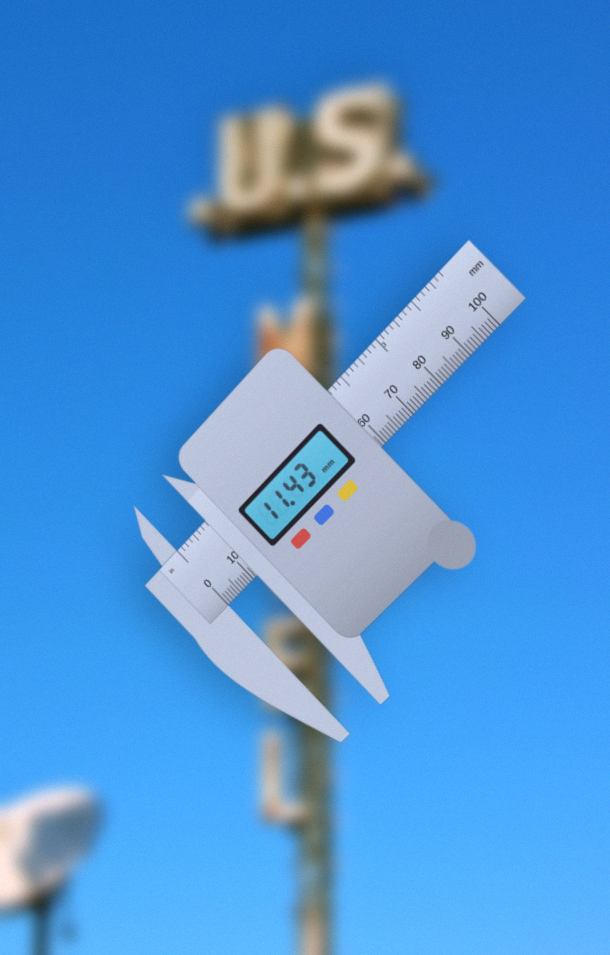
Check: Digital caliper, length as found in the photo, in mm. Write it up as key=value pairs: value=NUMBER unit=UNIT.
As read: value=11.43 unit=mm
